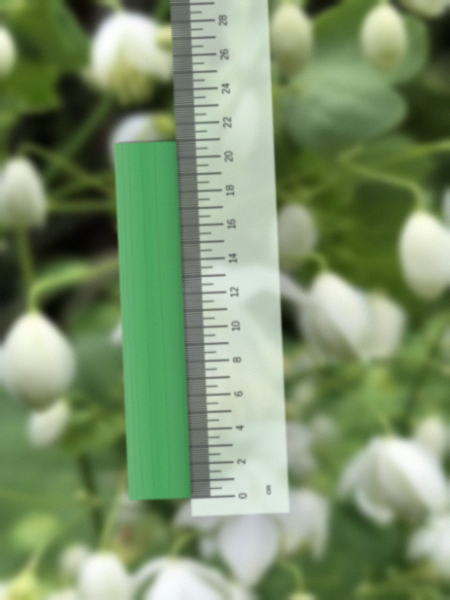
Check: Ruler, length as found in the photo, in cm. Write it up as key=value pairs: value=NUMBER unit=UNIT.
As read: value=21 unit=cm
